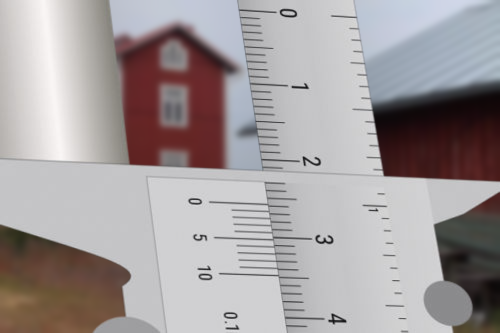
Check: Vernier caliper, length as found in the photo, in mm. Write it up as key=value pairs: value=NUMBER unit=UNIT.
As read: value=25.8 unit=mm
